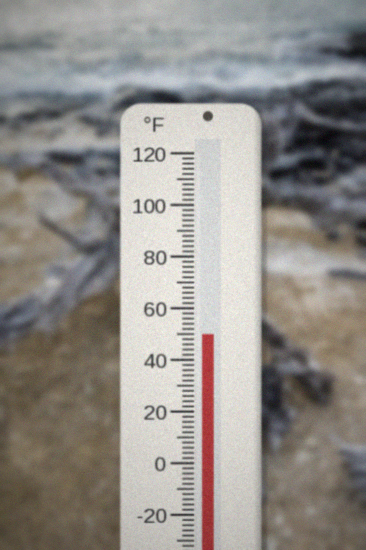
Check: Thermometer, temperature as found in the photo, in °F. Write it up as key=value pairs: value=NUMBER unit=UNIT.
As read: value=50 unit=°F
